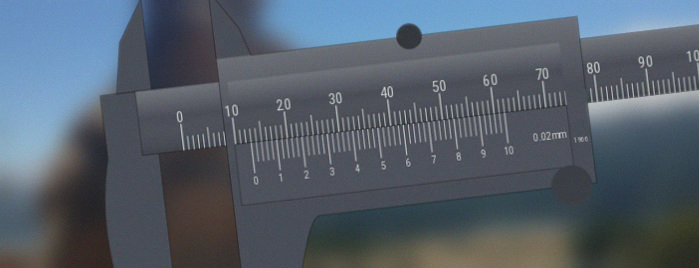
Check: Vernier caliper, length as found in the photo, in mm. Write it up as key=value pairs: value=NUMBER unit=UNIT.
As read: value=13.0 unit=mm
